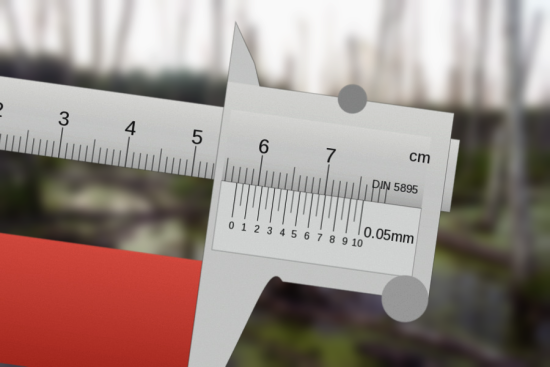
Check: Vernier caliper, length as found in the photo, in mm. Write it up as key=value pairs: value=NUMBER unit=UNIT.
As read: value=56.8 unit=mm
